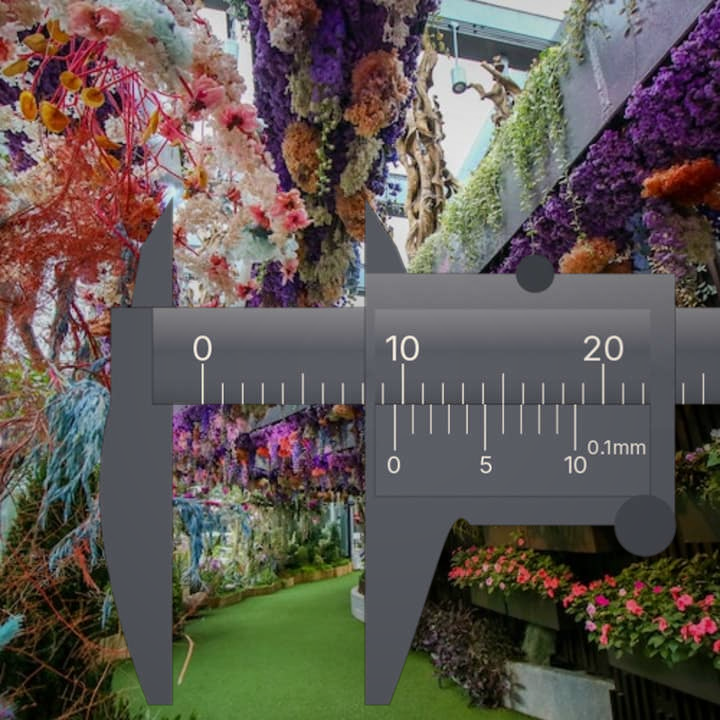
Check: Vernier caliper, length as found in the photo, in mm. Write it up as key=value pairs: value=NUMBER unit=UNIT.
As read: value=9.6 unit=mm
